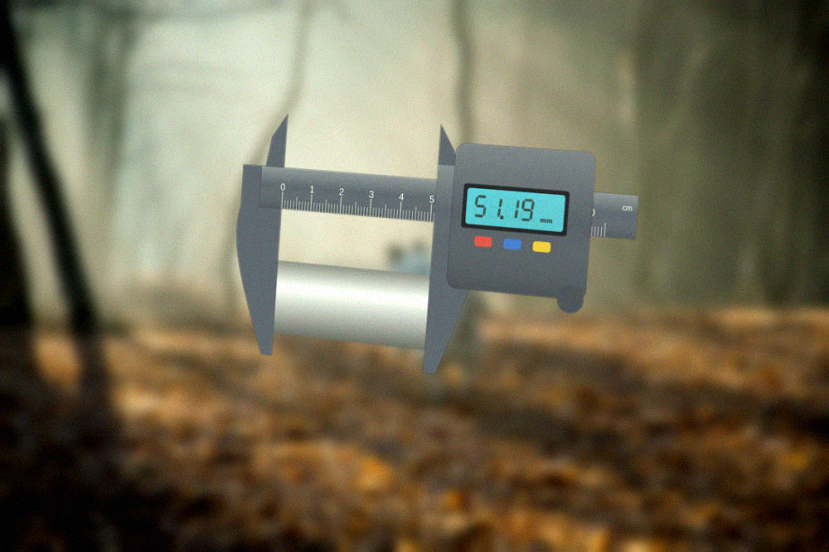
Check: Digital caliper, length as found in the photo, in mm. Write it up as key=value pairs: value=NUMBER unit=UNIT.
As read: value=51.19 unit=mm
